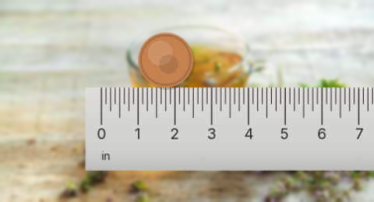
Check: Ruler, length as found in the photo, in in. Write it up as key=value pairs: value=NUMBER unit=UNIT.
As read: value=1.5 unit=in
